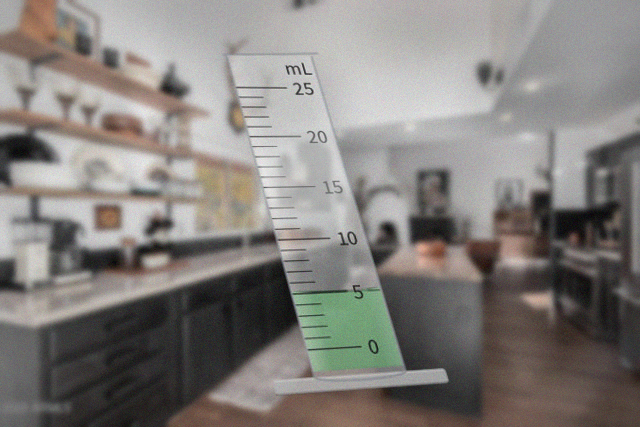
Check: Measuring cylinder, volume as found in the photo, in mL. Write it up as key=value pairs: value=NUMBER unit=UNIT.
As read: value=5 unit=mL
